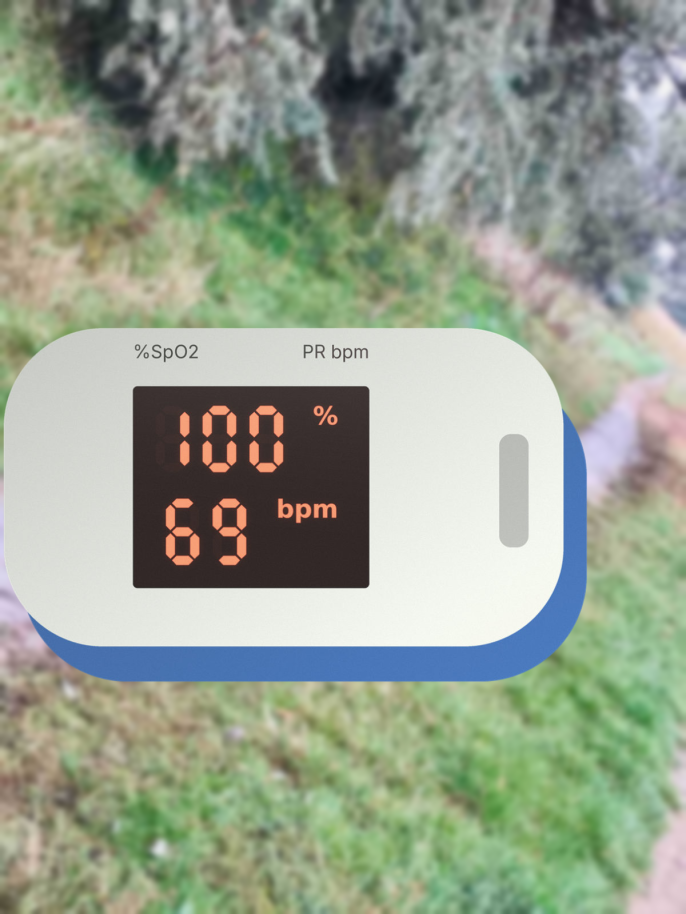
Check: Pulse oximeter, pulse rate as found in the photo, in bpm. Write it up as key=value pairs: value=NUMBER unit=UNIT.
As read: value=69 unit=bpm
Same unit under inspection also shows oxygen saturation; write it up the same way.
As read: value=100 unit=%
